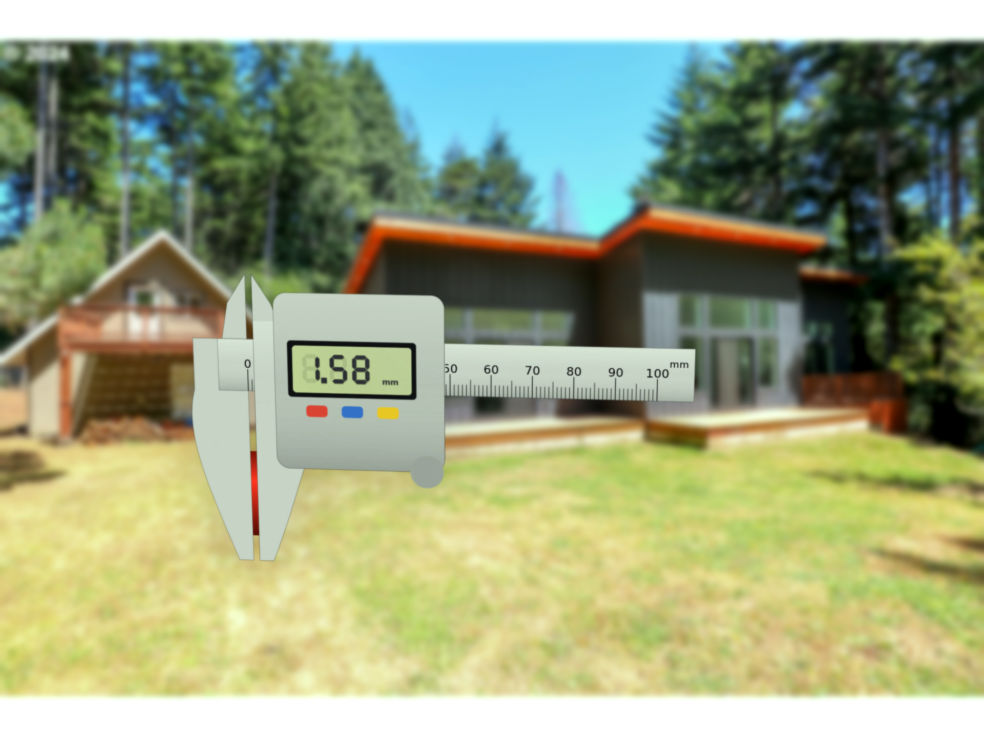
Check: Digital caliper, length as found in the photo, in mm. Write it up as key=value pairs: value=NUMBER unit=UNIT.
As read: value=1.58 unit=mm
